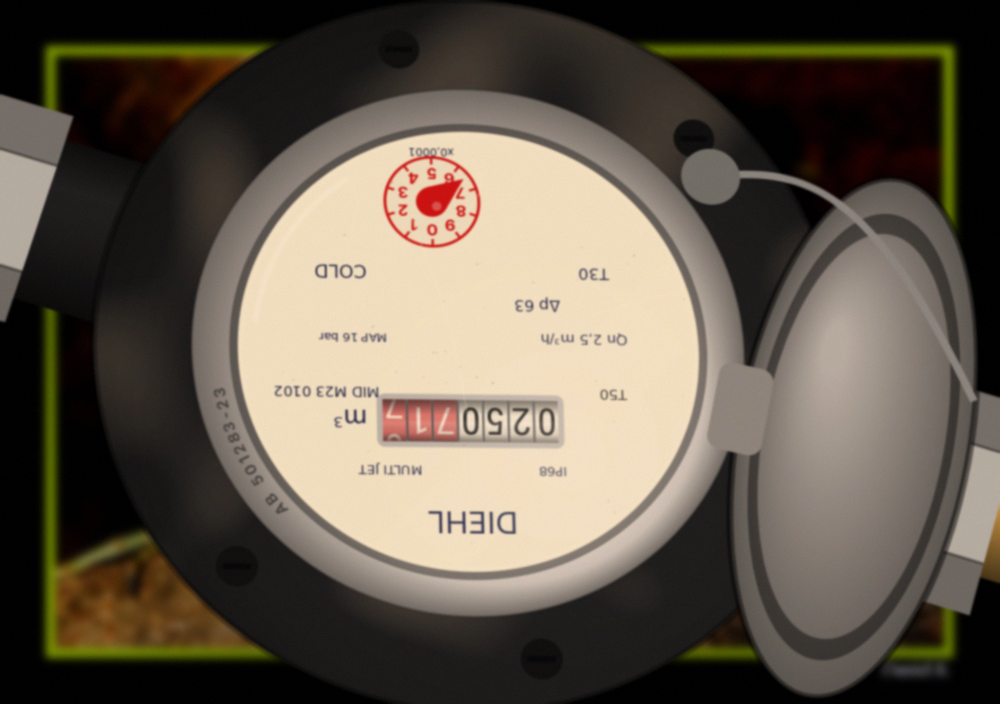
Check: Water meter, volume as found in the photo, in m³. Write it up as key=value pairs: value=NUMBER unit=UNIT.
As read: value=250.7166 unit=m³
